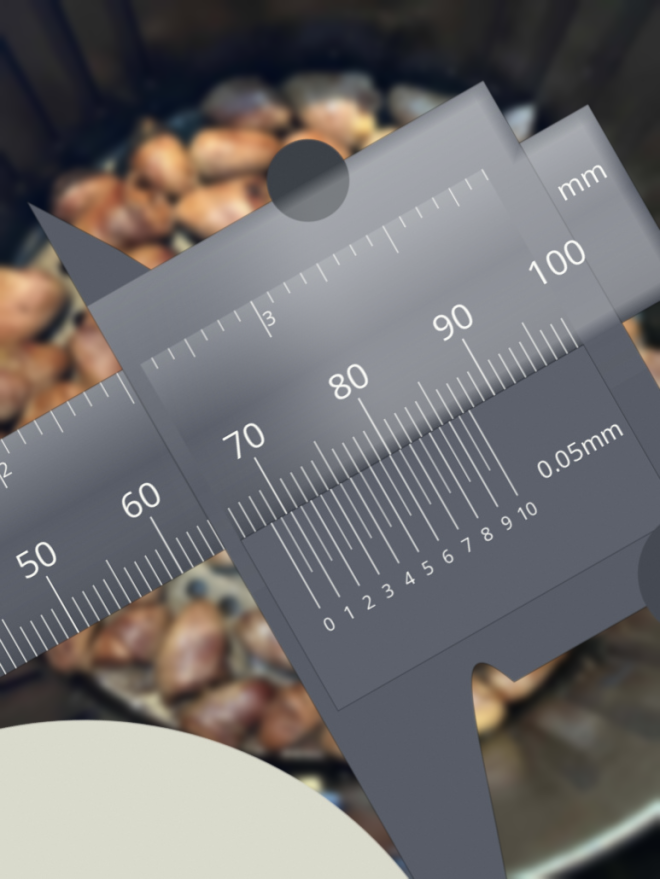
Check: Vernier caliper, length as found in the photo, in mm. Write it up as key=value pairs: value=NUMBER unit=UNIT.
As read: value=68.5 unit=mm
